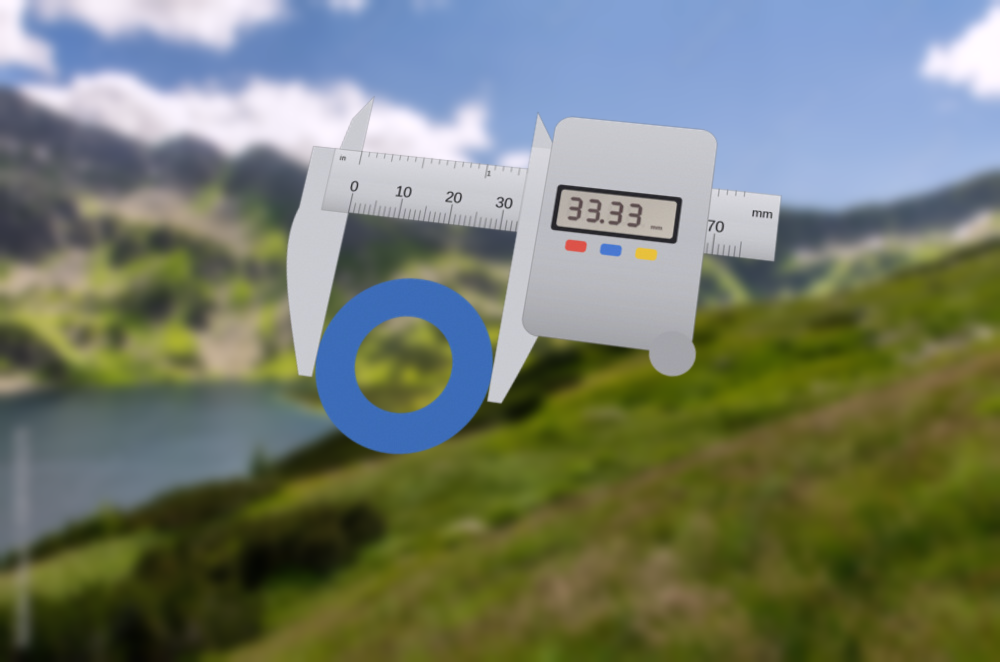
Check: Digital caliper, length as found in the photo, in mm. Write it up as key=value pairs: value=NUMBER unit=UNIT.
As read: value=33.33 unit=mm
